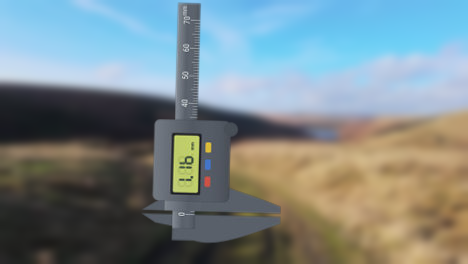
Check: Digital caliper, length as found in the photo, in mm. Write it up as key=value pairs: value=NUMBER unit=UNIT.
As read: value=1.16 unit=mm
